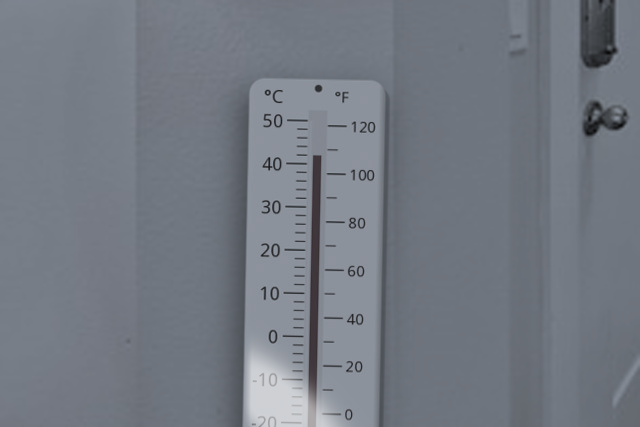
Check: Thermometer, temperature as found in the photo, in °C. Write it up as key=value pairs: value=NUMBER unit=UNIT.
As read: value=42 unit=°C
